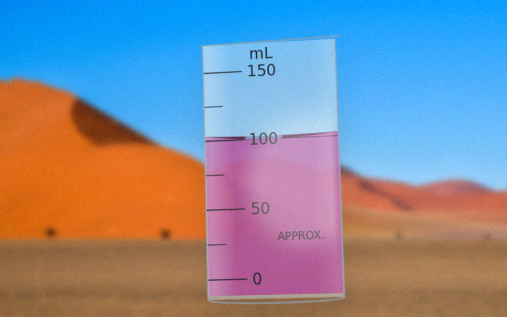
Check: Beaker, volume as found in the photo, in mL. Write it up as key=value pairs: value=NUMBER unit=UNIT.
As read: value=100 unit=mL
